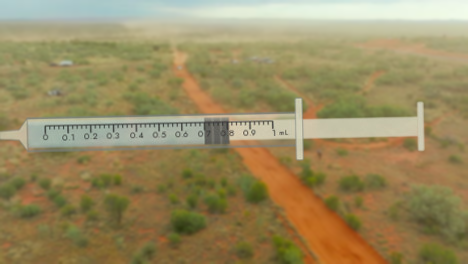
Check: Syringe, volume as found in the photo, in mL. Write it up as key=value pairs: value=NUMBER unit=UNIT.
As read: value=0.7 unit=mL
